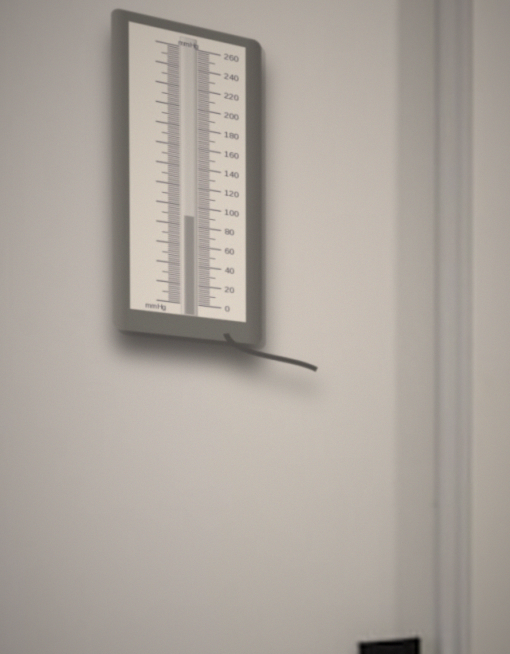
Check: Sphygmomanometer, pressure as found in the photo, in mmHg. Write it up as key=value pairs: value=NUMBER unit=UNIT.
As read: value=90 unit=mmHg
